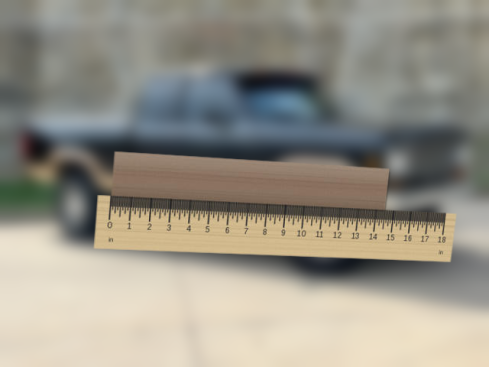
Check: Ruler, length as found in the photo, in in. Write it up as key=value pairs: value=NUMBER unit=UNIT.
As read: value=14.5 unit=in
